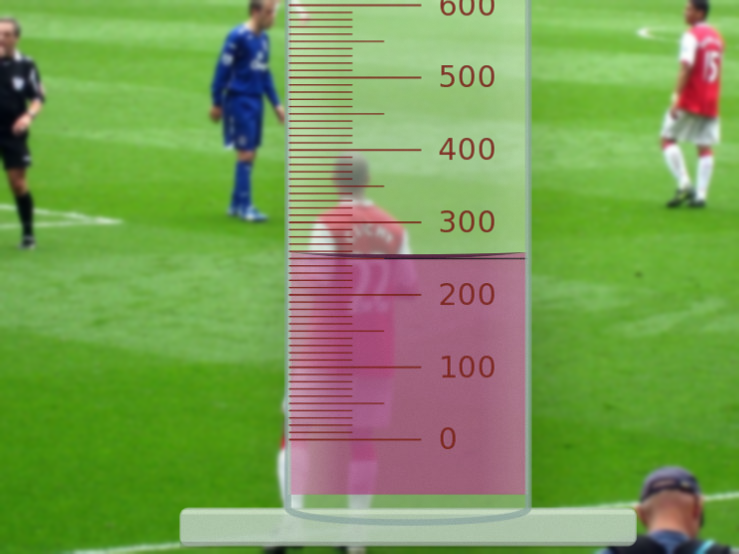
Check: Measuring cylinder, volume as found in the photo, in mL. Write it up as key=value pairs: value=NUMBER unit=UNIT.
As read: value=250 unit=mL
